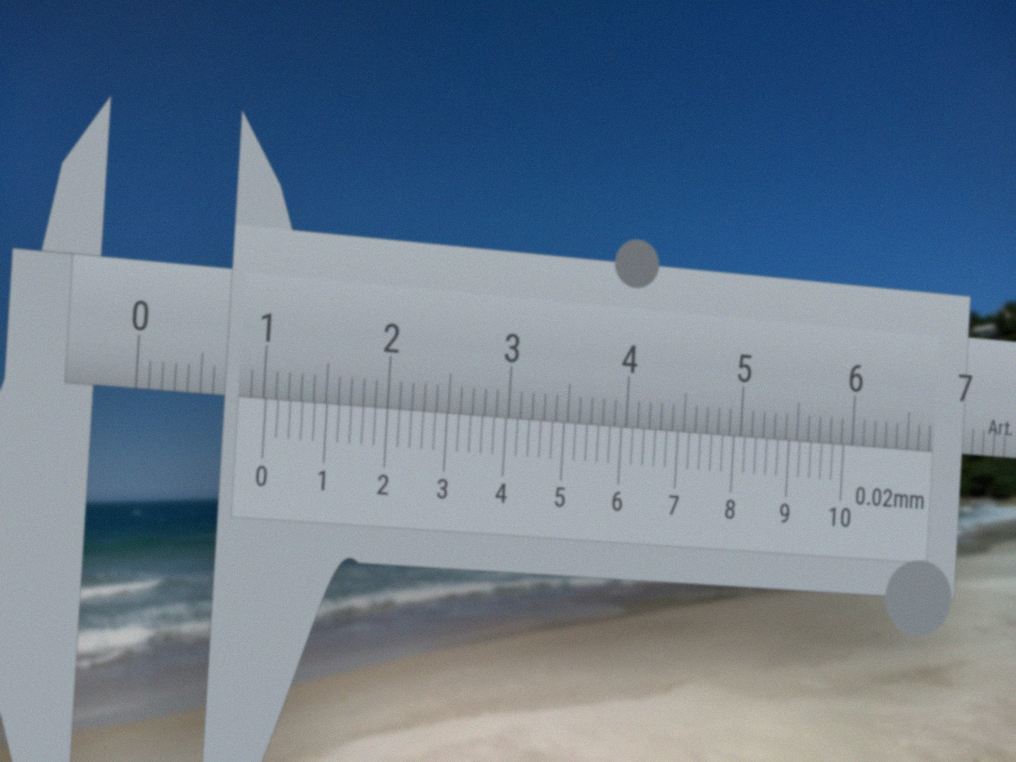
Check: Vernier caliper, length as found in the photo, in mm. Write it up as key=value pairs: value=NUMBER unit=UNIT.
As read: value=10.2 unit=mm
